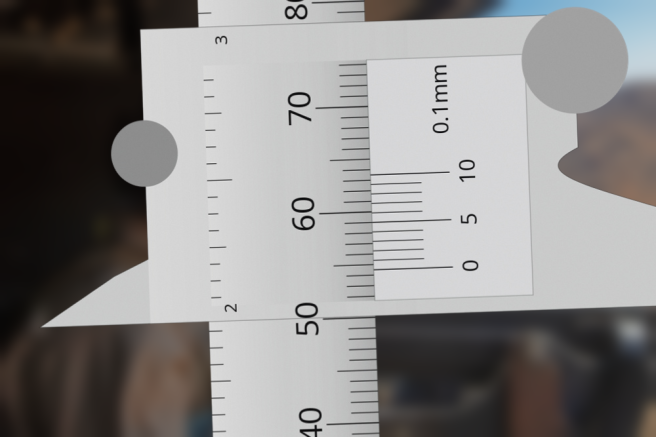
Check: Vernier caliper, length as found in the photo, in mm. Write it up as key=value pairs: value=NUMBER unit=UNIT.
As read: value=54.5 unit=mm
